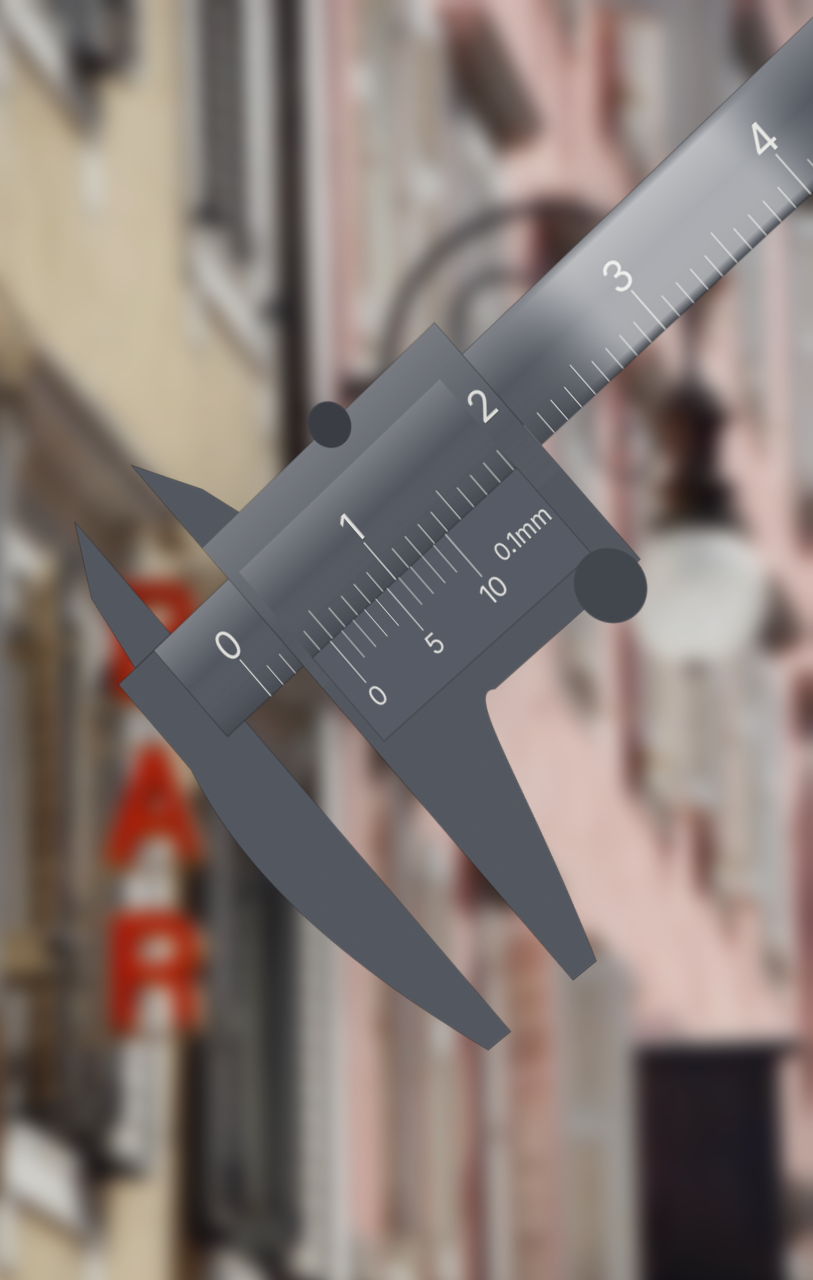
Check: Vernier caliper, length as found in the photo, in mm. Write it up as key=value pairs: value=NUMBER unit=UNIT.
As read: value=4.8 unit=mm
